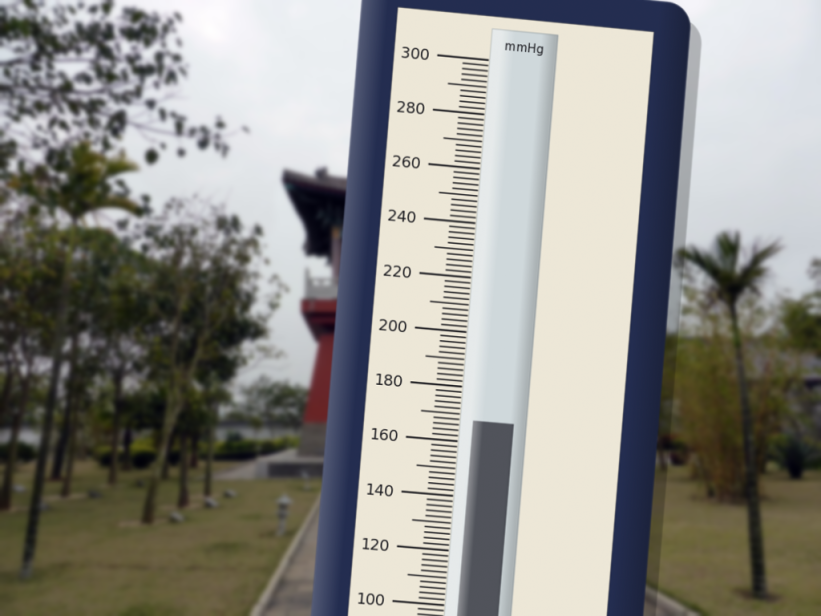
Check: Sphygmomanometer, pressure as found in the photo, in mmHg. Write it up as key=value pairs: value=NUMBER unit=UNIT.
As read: value=168 unit=mmHg
